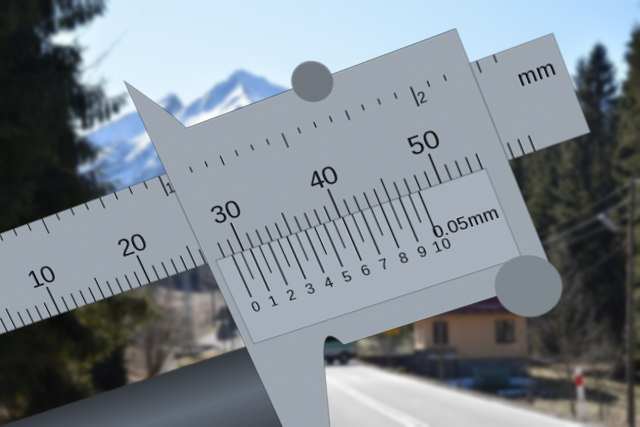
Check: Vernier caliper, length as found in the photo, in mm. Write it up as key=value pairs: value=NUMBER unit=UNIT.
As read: value=28.8 unit=mm
